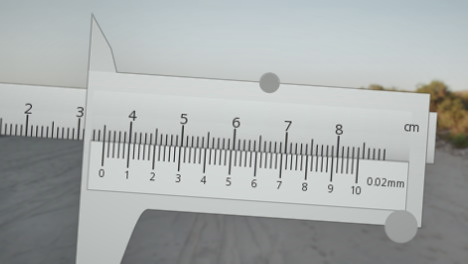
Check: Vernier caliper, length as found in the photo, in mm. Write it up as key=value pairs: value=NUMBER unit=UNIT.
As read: value=35.0 unit=mm
